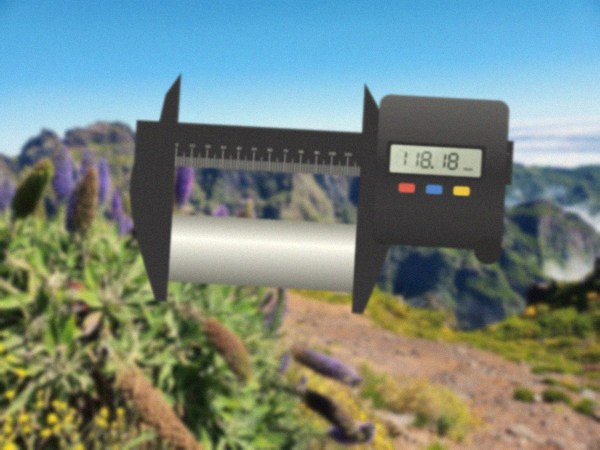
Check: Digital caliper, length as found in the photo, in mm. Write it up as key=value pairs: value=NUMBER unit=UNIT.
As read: value=118.18 unit=mm
